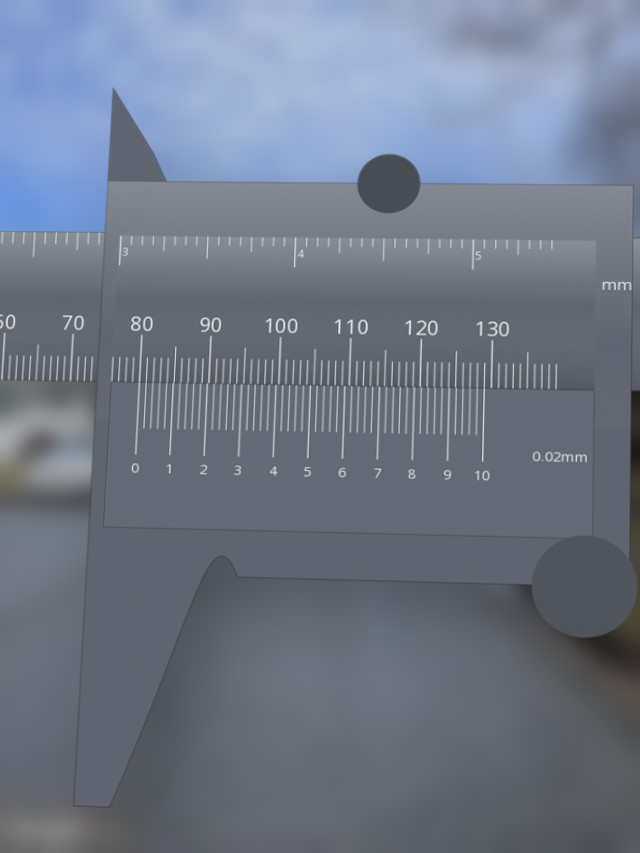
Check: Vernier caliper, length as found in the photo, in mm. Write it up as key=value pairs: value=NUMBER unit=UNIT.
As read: value=80.0 unit=mm
